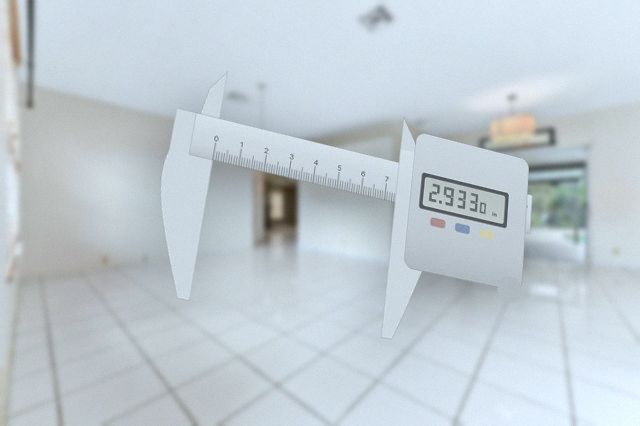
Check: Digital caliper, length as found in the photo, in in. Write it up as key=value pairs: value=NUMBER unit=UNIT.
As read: value=2.9330 unit=in
